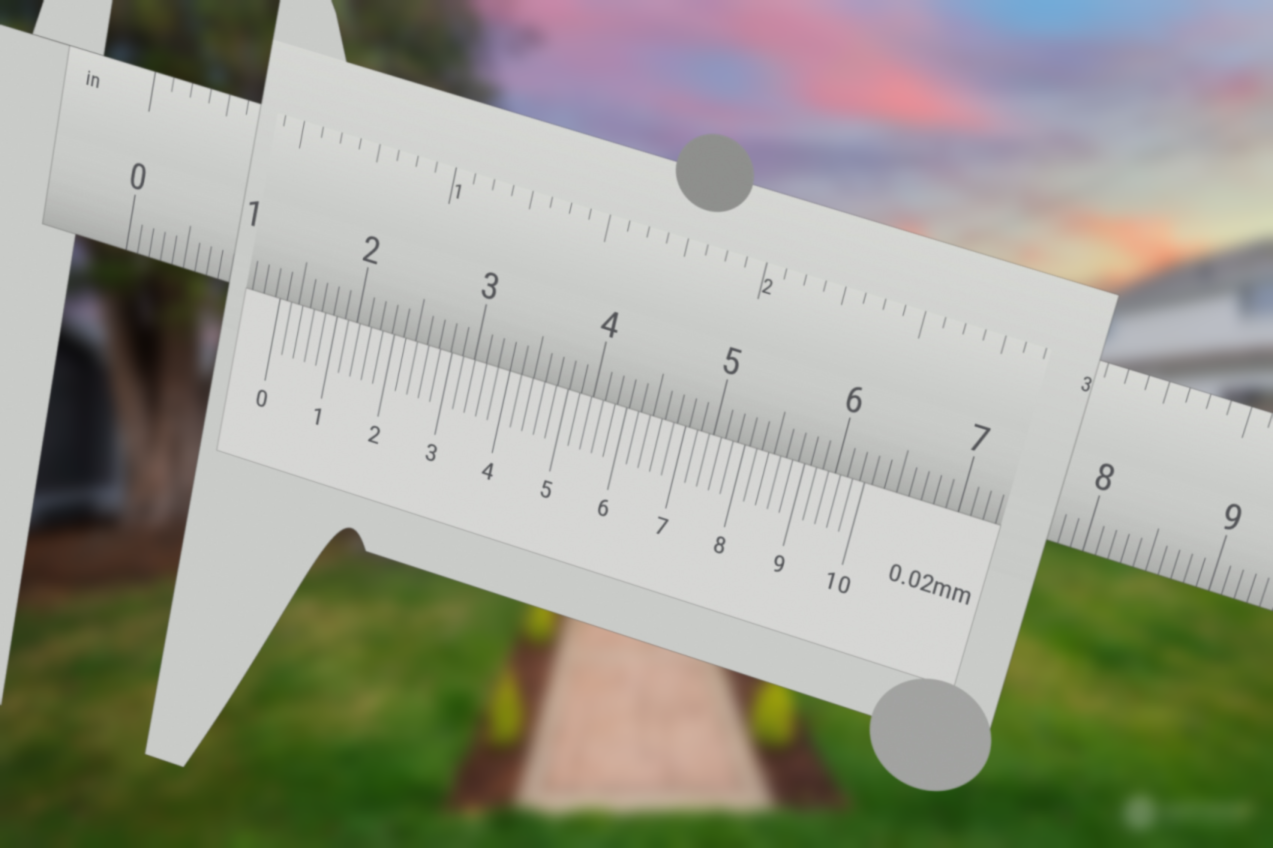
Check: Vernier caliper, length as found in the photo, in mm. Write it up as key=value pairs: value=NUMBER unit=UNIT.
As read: value=13.4 unit=mm
